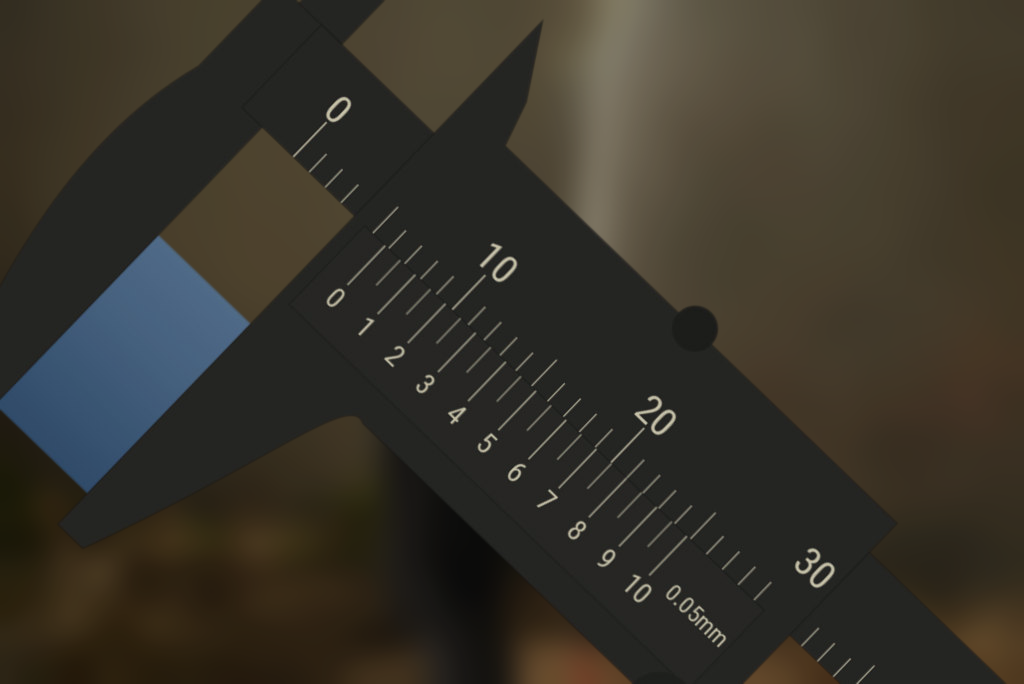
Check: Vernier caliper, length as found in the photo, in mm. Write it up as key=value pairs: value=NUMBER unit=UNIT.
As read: value=5.8 unit=mm
